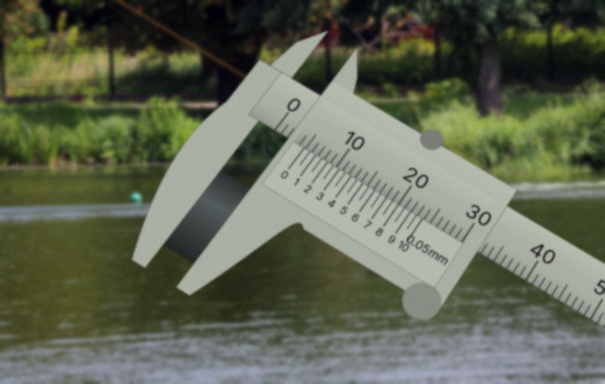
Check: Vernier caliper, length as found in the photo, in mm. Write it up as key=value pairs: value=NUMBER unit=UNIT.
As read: value=4.8 unit=mm
